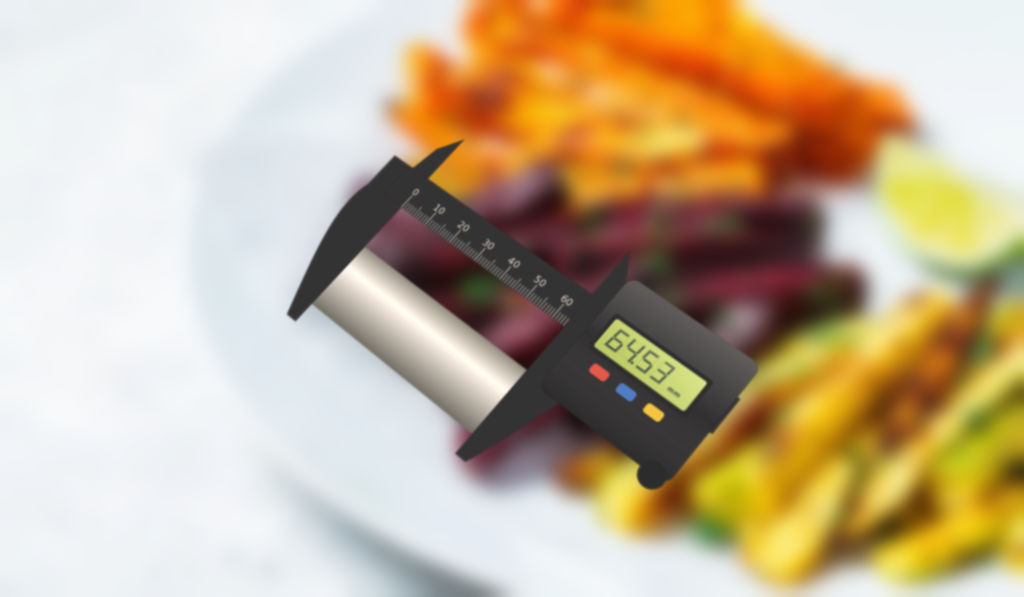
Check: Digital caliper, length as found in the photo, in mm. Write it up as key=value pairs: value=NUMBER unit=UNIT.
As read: value=64.53 unit=mm
